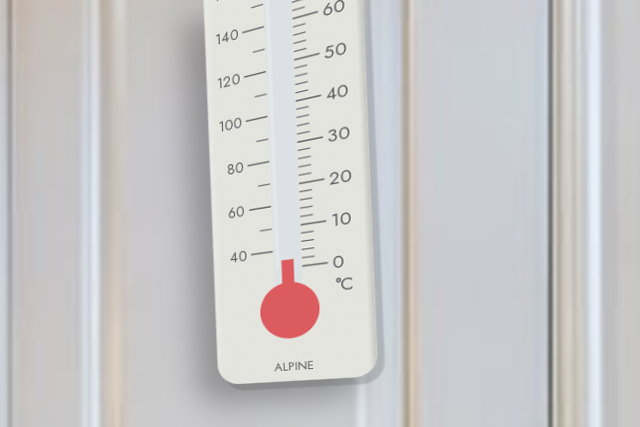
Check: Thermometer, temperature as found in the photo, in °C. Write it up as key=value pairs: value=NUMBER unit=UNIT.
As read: value=2 unit=°C
